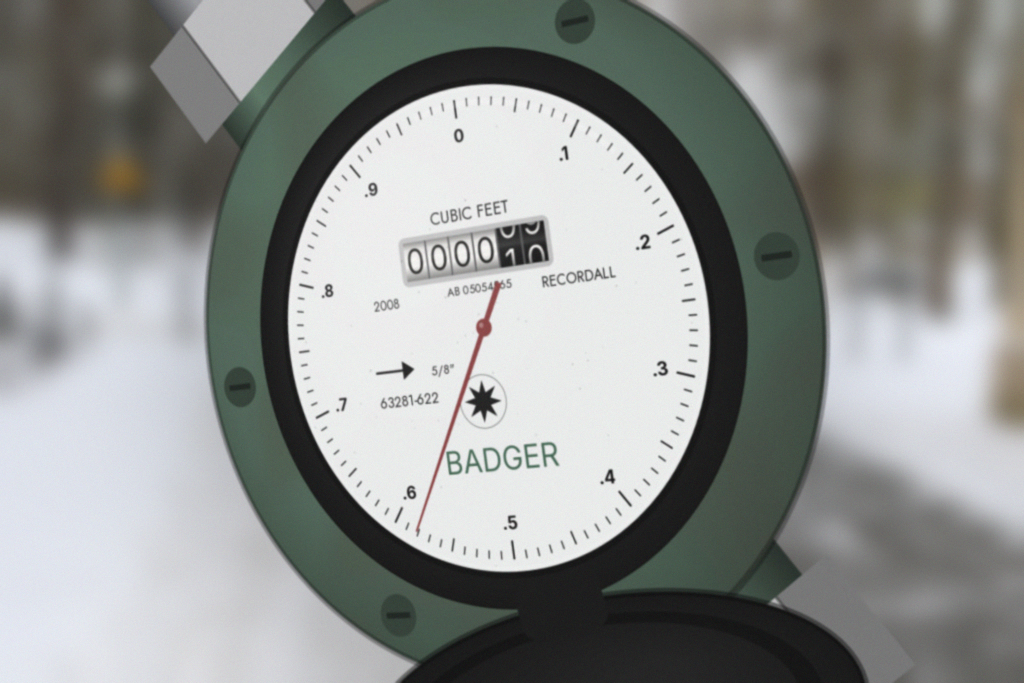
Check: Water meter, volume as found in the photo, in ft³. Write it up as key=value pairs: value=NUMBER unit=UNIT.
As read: value=9.58 unit=ft³
